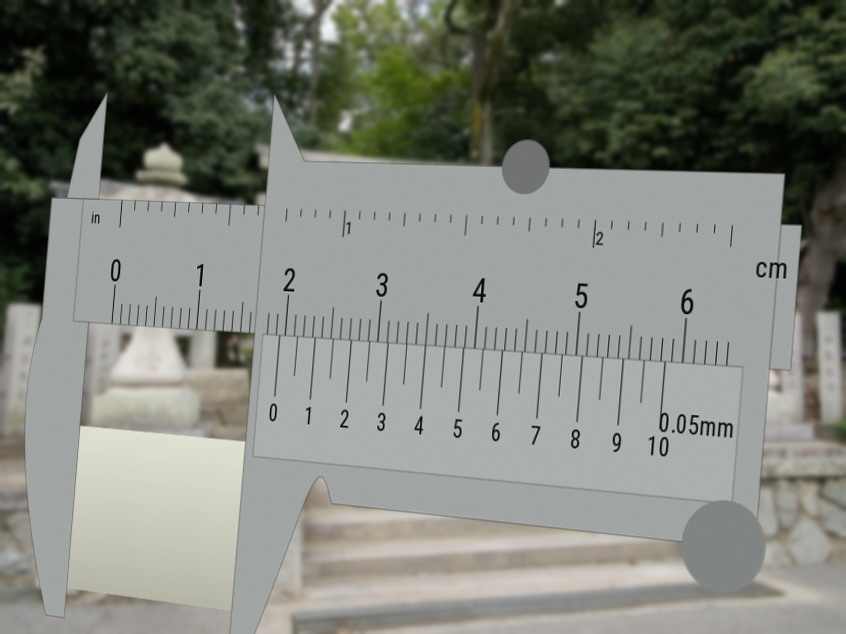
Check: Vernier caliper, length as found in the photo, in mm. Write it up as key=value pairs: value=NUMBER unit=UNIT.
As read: value=19.4 unit=mm
